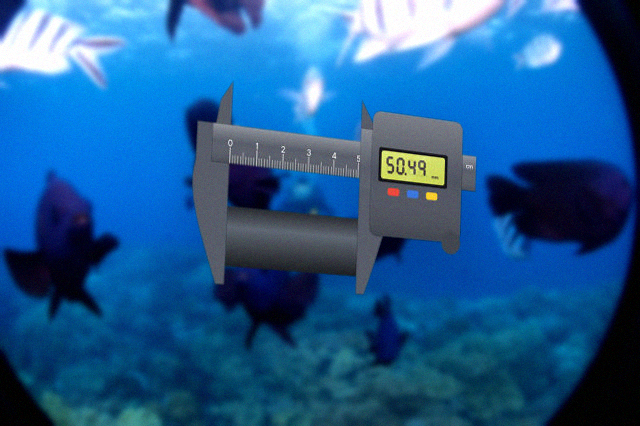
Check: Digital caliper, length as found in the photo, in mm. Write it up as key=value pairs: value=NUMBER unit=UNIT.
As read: value=50.49 unit=mm
